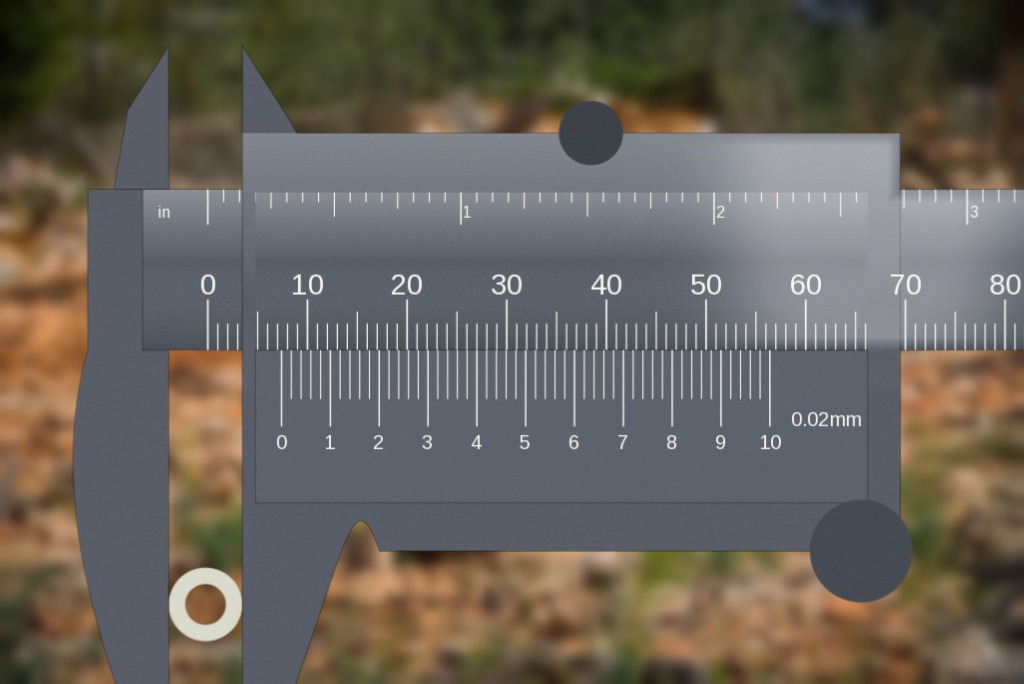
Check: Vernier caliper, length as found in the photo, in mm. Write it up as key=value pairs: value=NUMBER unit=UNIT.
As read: value=7.4 unit=mm
